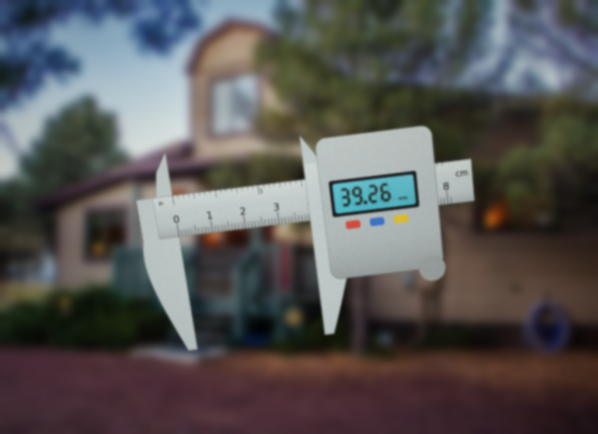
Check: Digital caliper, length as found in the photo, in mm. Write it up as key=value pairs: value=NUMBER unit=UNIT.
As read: value=39.26 unit=mm
